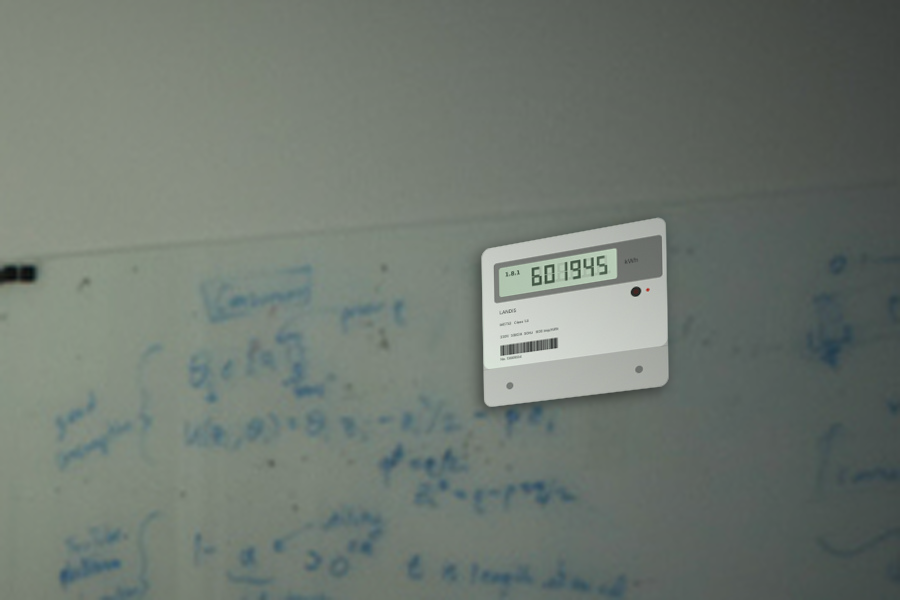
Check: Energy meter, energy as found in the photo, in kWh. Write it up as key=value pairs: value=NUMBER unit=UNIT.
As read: value=601945 unit=kWh
